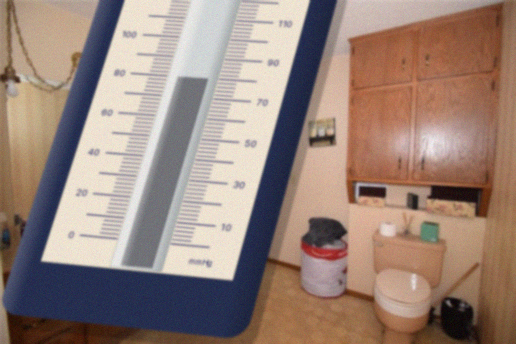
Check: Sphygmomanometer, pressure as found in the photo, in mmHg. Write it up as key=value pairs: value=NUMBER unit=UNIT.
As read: value=80 unit=mmHg
